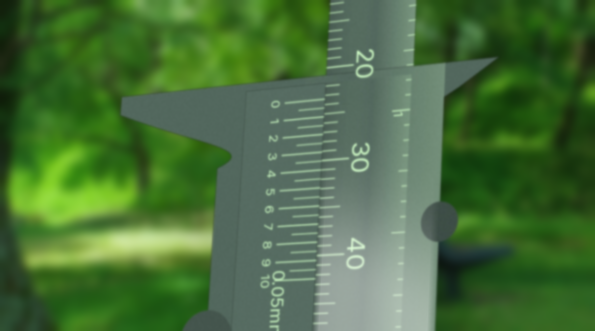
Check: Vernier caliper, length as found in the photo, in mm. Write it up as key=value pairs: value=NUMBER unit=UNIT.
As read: value=23.4 unit=mm
